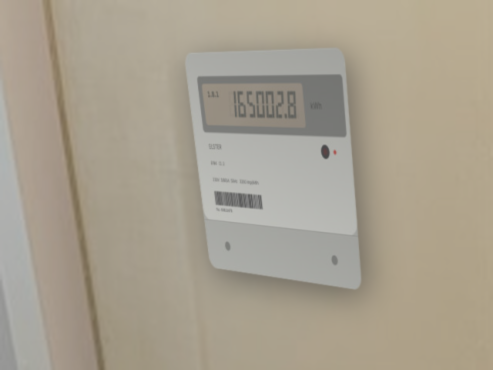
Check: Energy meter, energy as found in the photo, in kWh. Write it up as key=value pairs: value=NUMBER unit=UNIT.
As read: value=165002.8 unit=kWh
